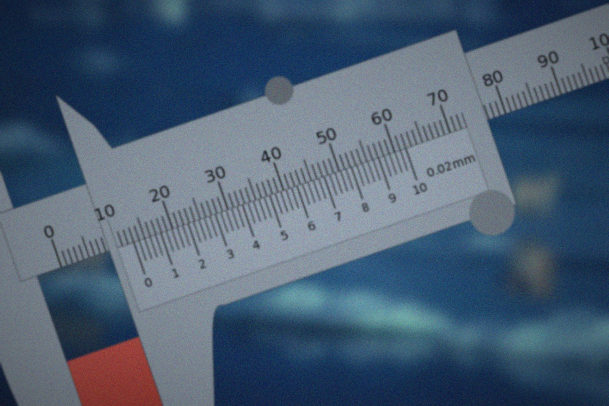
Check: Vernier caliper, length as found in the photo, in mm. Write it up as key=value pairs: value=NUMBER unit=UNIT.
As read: value=13.0 unit=mm
